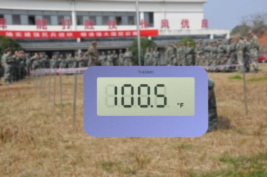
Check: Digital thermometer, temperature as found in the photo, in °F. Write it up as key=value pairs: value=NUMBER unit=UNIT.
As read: value=100.5 unit=°F
